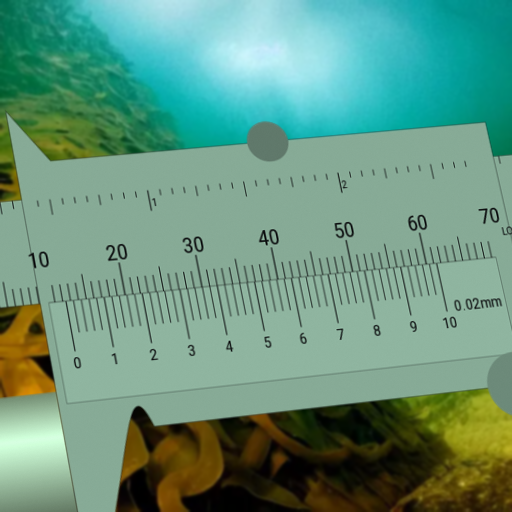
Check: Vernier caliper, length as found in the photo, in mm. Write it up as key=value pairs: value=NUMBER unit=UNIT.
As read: value=12.4 unit=mm
